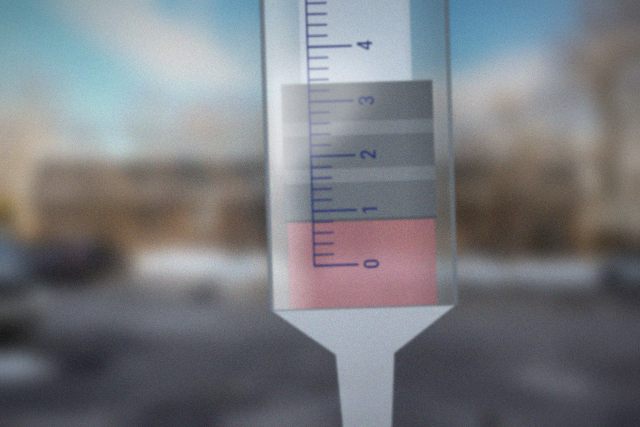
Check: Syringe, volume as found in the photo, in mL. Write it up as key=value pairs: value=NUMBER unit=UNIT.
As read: value=0.8 unit=mL
